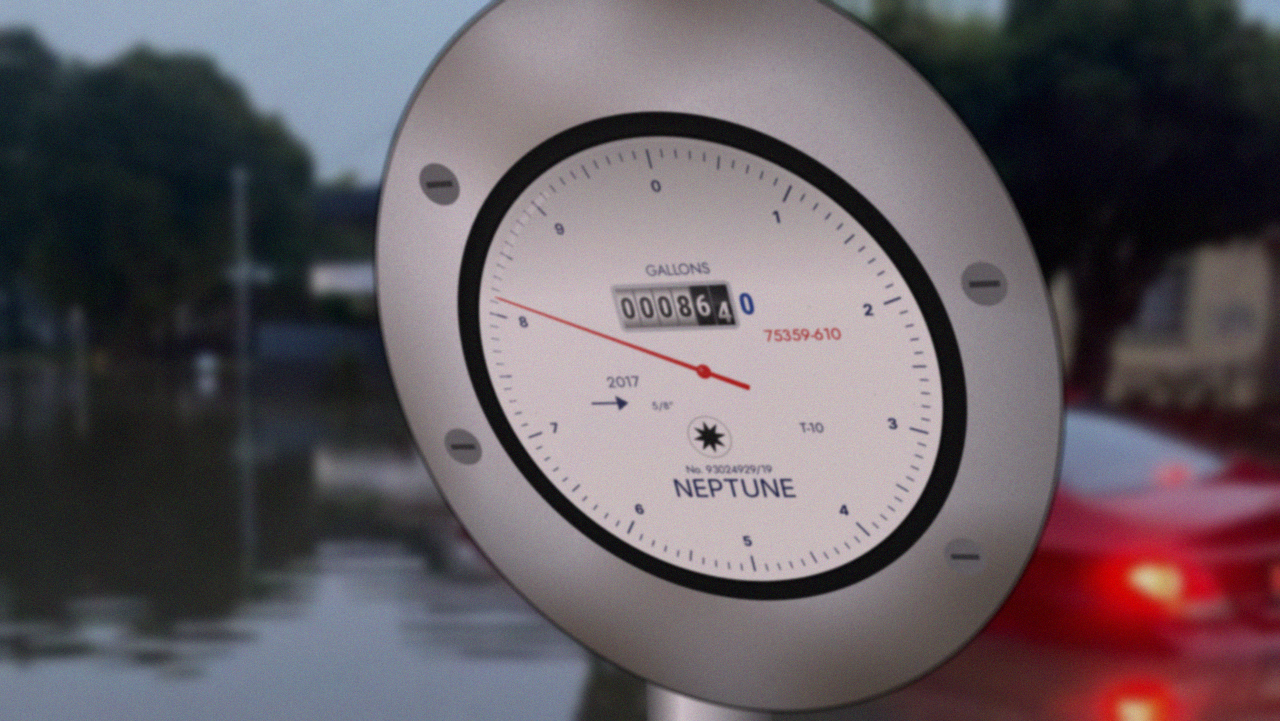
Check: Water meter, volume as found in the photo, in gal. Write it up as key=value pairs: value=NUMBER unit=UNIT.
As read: value=8638.1 unit=gal
